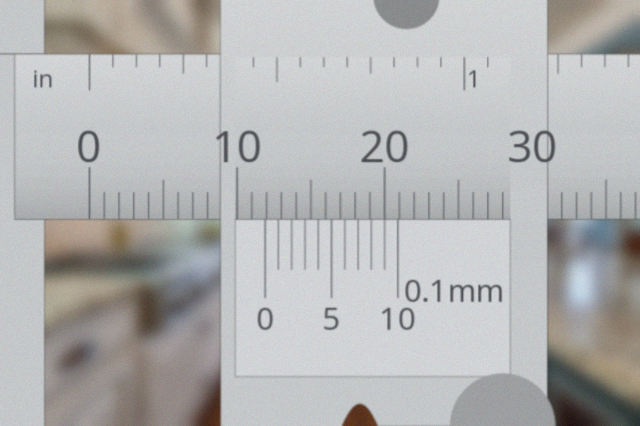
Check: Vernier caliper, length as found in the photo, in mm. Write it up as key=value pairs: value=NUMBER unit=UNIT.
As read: value=11.9 unit=mm
